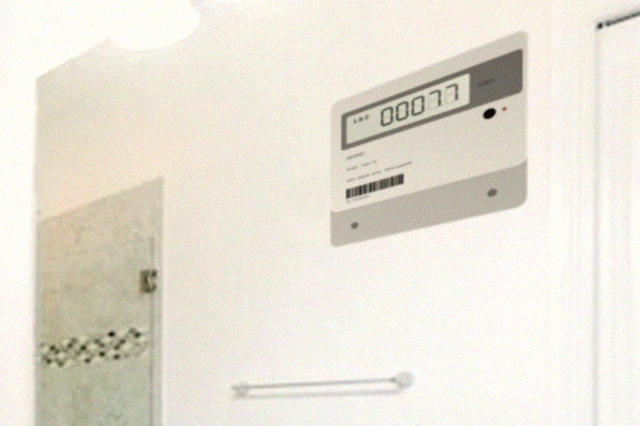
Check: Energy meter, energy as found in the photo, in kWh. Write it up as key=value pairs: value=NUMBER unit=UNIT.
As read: value=77 unit=kWh
